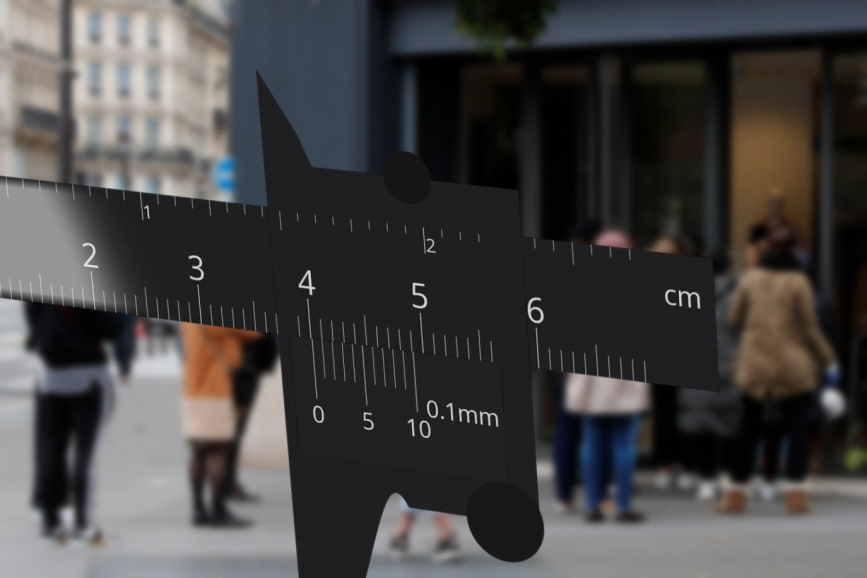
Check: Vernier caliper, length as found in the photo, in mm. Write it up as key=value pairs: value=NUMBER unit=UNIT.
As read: value=40.1 unit=mm
